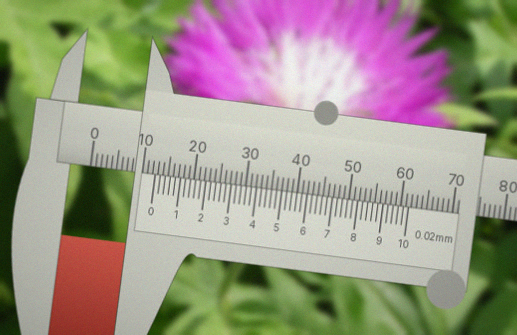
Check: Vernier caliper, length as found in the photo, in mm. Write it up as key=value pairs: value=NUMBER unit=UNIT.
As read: value=12.5 unit=mm
